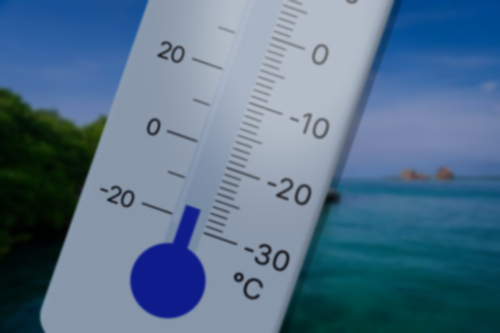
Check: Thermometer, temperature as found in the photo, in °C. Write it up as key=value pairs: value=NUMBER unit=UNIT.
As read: value=-27 unit=°C
